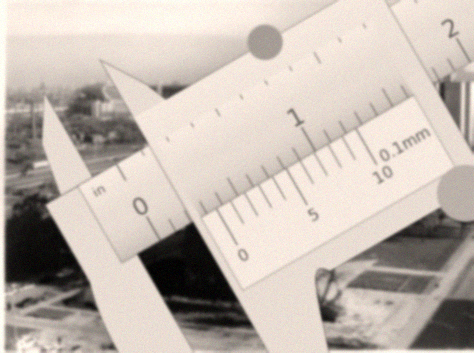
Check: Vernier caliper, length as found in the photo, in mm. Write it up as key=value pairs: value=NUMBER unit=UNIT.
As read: value=3.6 unit=mm
